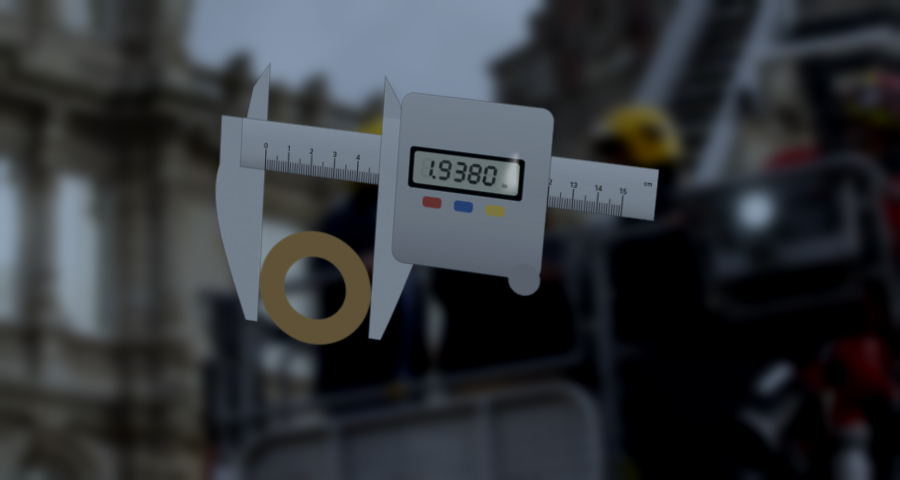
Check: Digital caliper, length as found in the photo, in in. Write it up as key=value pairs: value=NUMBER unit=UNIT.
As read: value=1.9380 unit=in
